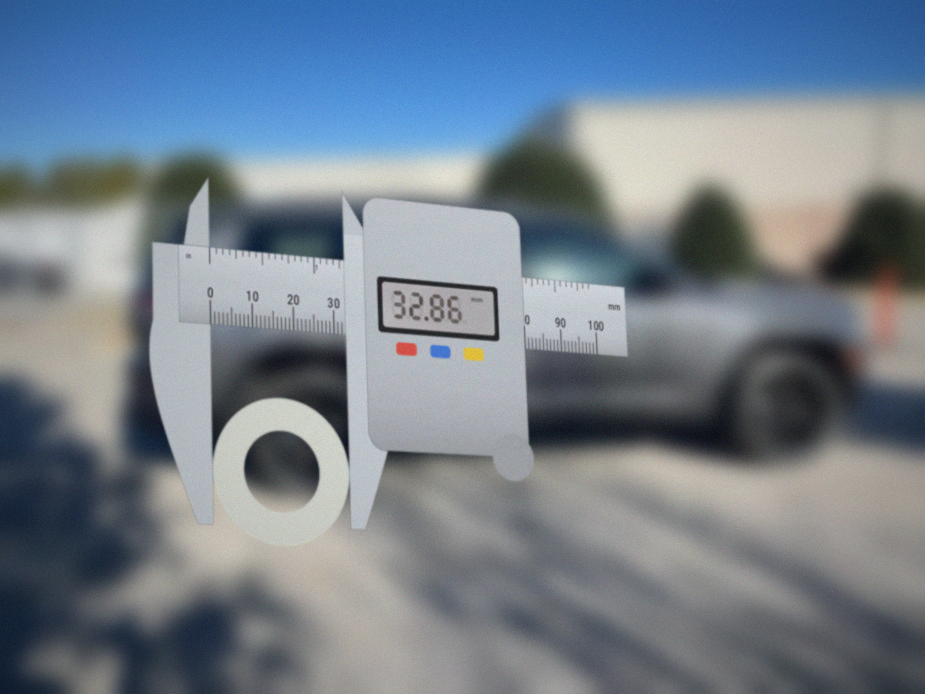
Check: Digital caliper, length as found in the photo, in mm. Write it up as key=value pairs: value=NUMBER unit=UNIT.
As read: value=32.86 unit=mm
